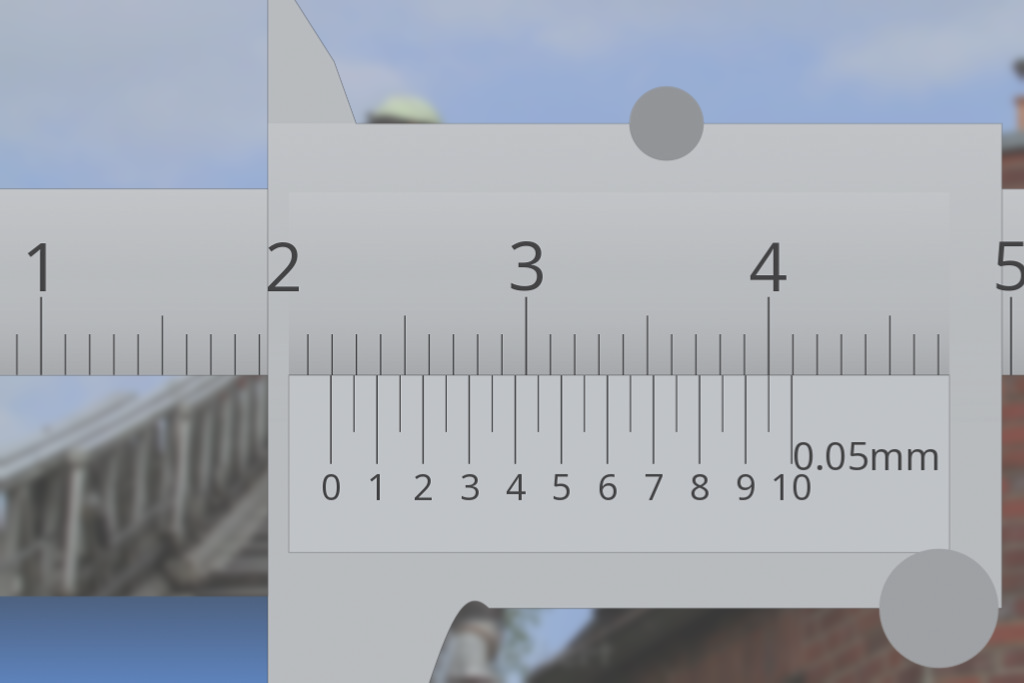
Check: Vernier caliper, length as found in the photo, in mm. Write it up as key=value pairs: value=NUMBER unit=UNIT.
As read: value=21.95 unit=mm
